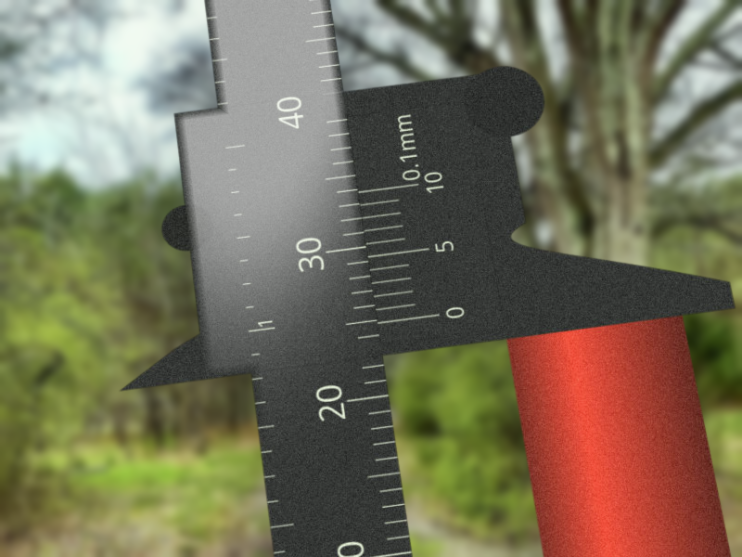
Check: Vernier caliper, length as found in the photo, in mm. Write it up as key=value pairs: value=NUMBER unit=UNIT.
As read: value=24.8 unit=mm
